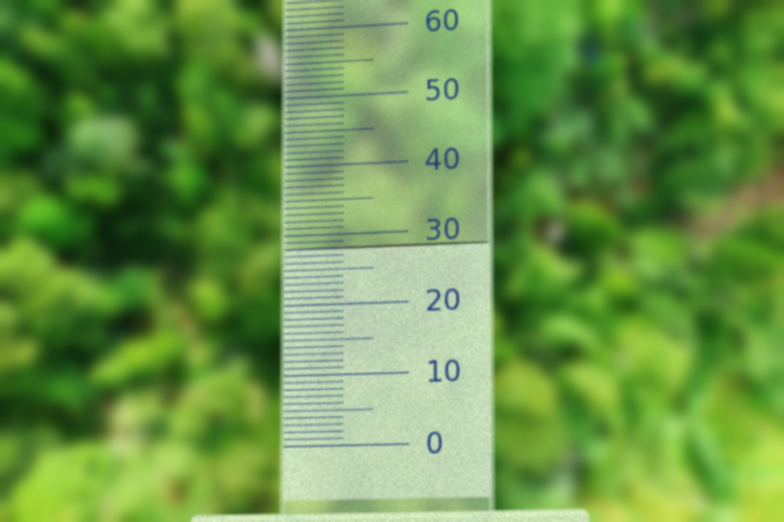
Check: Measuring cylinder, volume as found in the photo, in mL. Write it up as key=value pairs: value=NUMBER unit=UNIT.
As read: value=28 unit=mL
